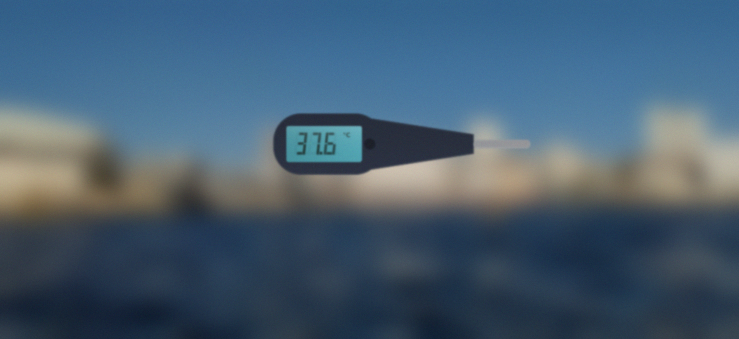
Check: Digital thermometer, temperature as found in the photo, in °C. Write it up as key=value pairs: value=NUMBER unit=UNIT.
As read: value=37.6 unit=°C
